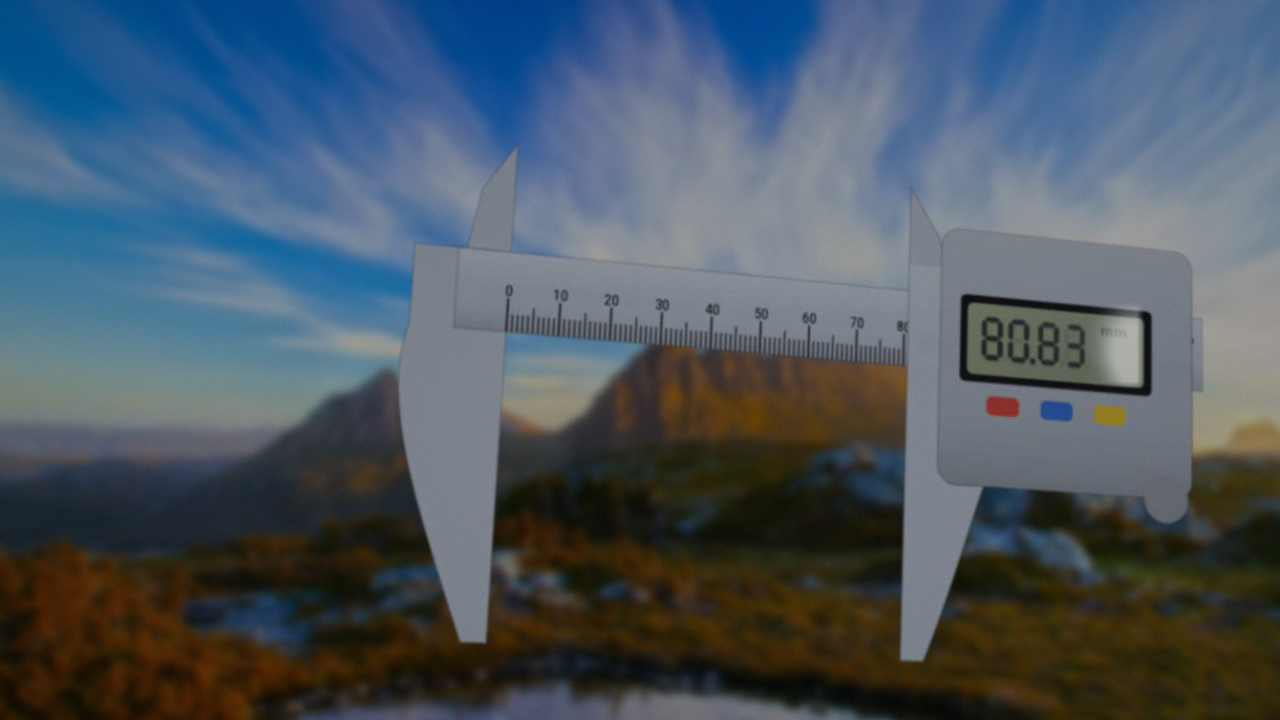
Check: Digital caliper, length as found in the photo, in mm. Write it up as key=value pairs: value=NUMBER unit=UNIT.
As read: value=80.83 unit=mm
